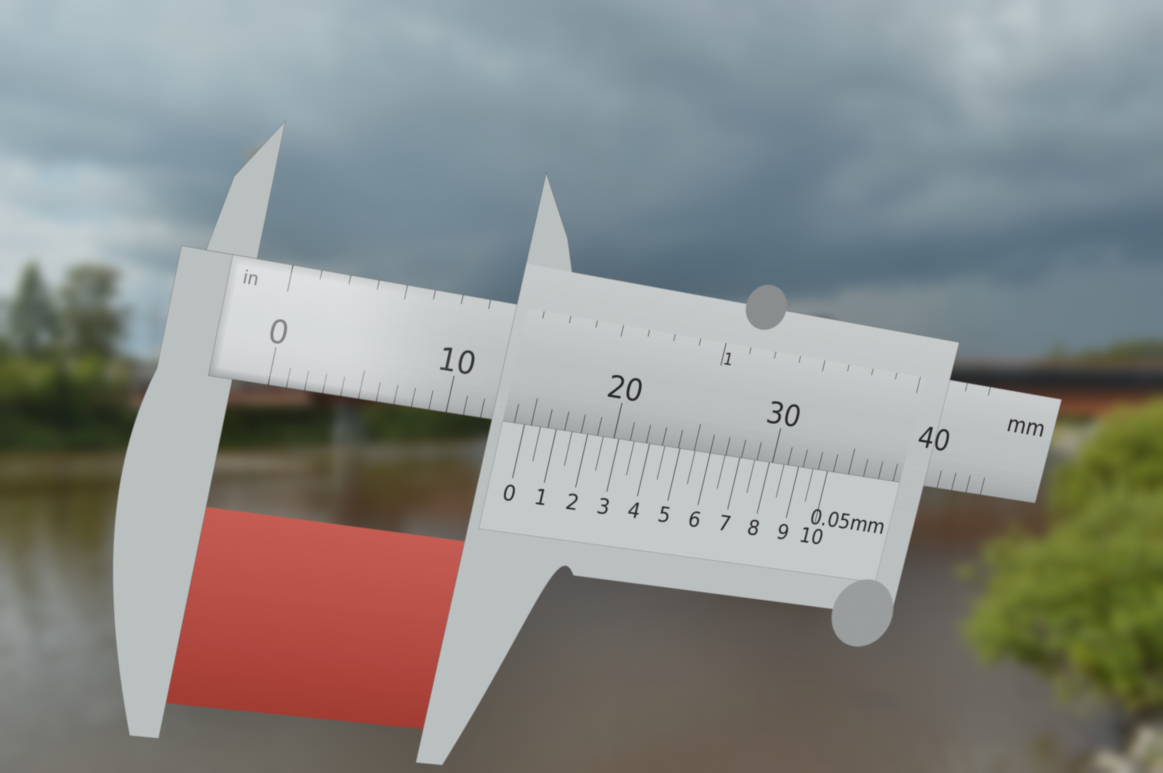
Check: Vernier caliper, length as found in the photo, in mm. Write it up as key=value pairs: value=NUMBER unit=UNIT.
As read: value=14.6 unit=mm
